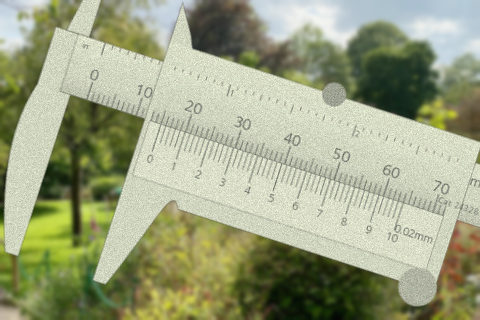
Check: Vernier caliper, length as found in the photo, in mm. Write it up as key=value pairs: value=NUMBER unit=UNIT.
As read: value=15.0 unit=mm
